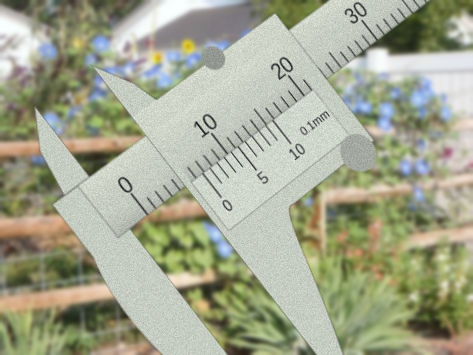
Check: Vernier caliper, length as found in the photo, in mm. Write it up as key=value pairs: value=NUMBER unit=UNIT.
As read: value=6.8 unit=mm
